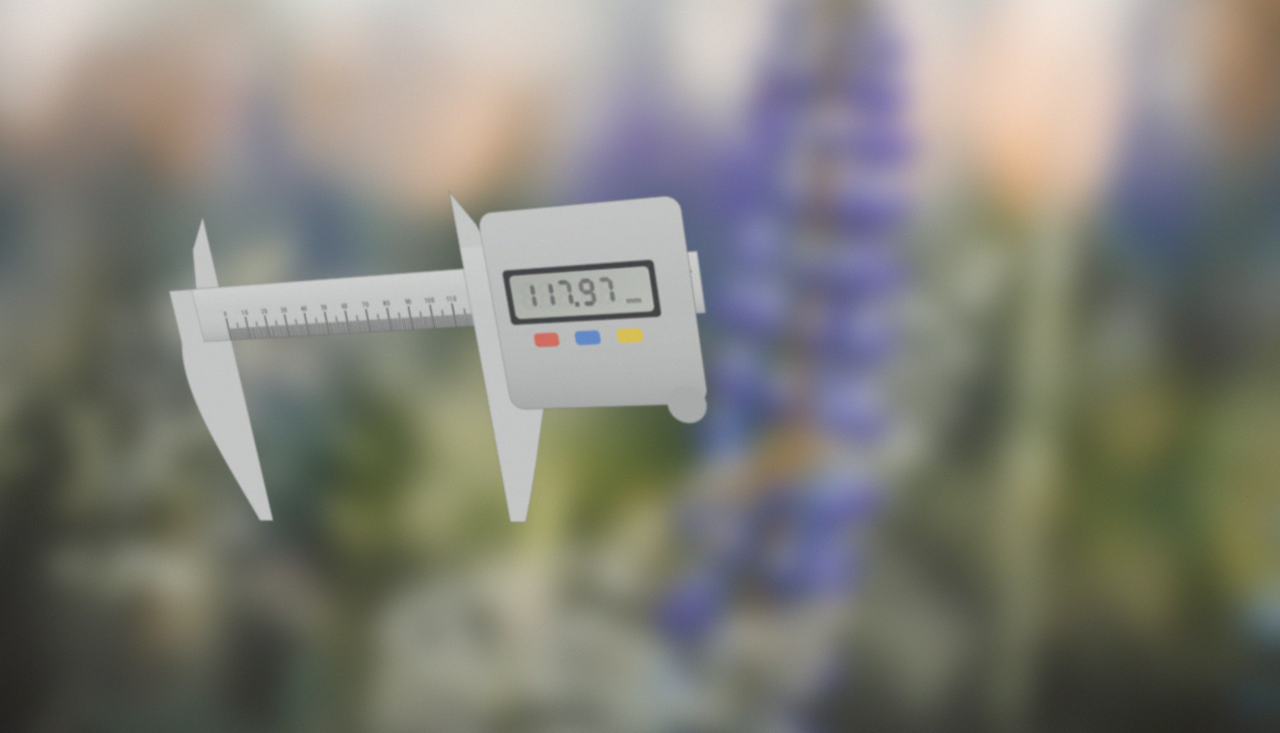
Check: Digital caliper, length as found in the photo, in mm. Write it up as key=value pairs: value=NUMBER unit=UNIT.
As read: value=117.97 unit=mm
